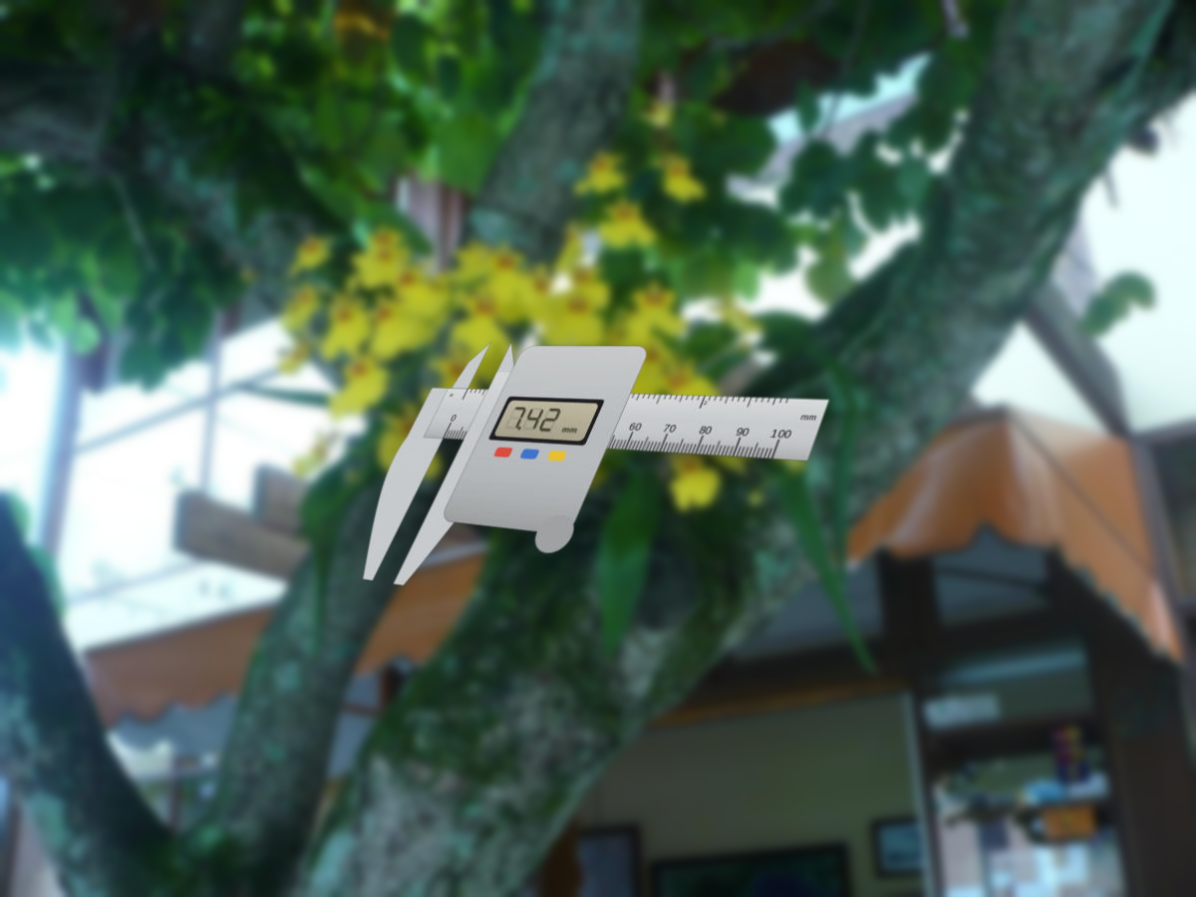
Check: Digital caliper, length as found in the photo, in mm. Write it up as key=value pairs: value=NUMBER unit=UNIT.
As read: value=7.42 unit=mm
